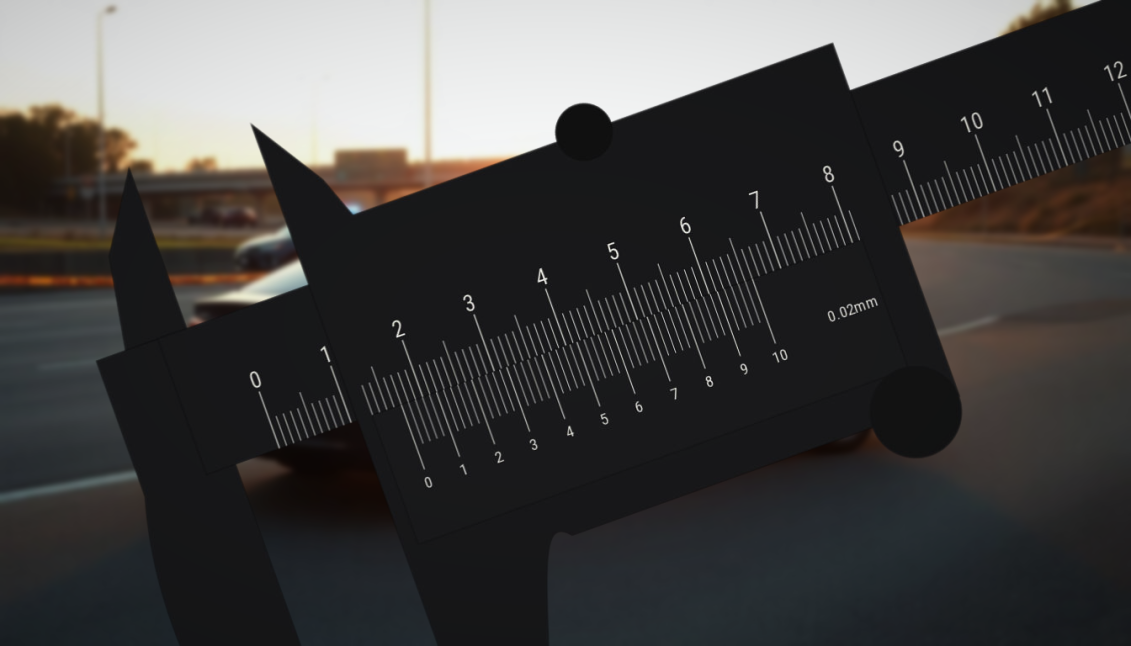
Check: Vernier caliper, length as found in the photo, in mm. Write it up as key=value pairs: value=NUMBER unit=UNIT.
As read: value=17.0 unit=mm
